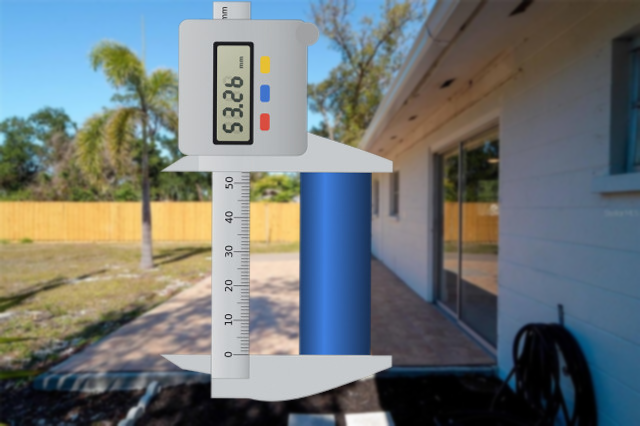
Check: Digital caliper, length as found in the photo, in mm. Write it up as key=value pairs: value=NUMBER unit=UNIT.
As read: value=53.26 unit=mm
